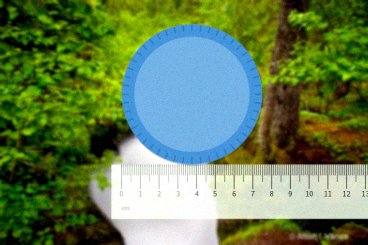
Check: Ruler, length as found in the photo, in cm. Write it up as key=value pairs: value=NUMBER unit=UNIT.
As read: value=7.5 unit=cm
